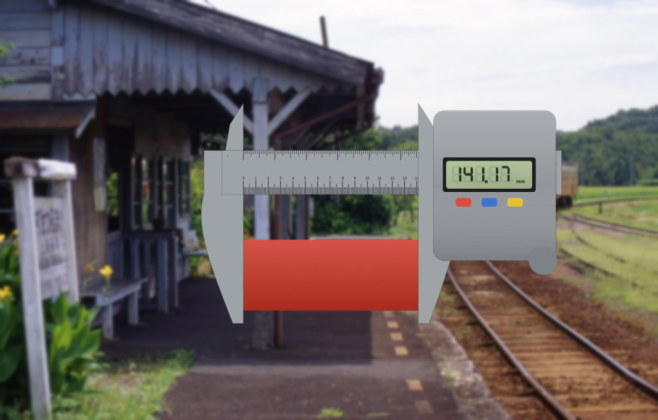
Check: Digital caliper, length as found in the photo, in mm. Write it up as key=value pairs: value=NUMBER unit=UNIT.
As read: value=141.17 unit=mm
